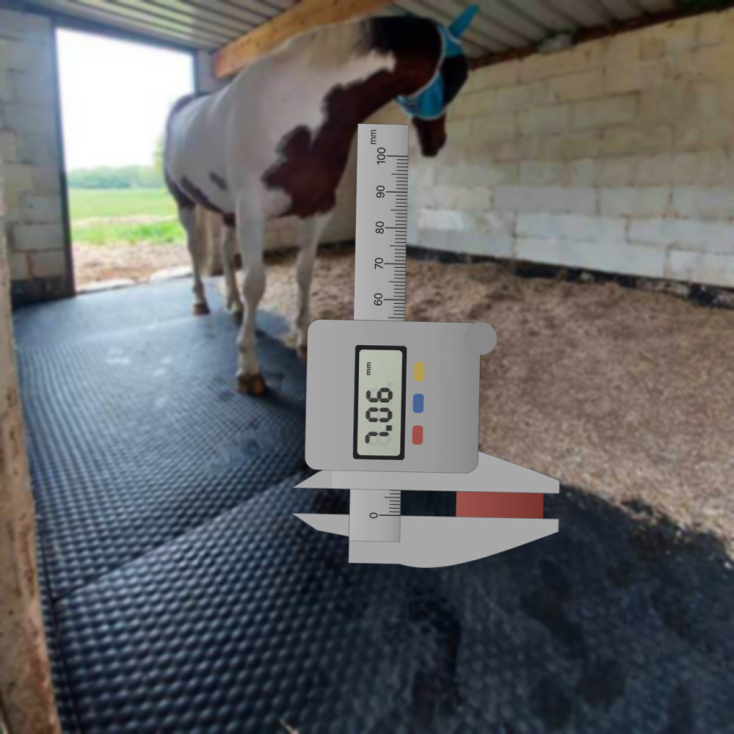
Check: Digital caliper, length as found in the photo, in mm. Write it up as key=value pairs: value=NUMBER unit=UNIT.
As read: value=7.06 unit=mm
